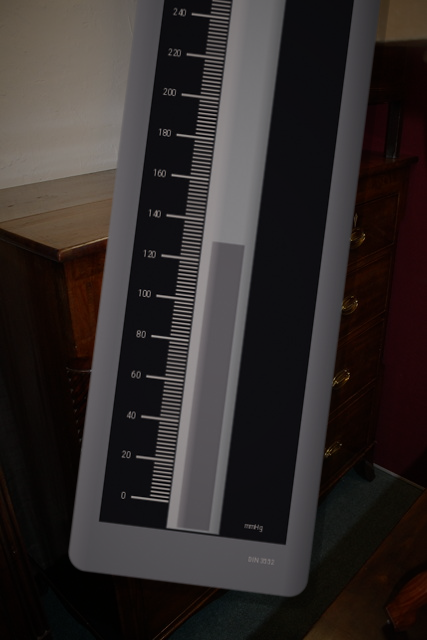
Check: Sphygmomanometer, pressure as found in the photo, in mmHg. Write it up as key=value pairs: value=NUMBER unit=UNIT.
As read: value=130 unit=mmHg
